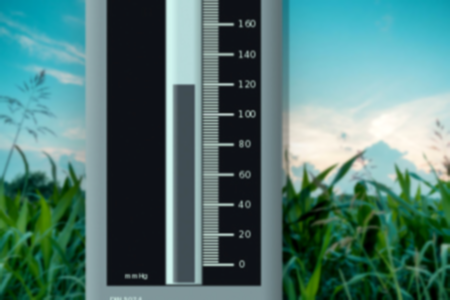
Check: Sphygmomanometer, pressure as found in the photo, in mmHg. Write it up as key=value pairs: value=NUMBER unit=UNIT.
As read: value=120 unit=mmHg
